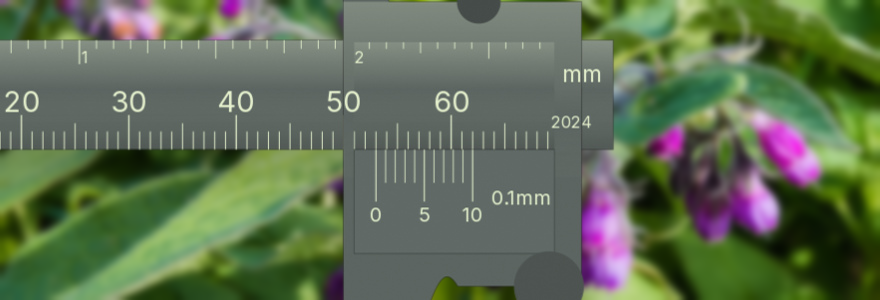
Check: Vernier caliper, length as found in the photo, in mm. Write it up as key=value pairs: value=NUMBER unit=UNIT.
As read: value=53.0 unit=mm
